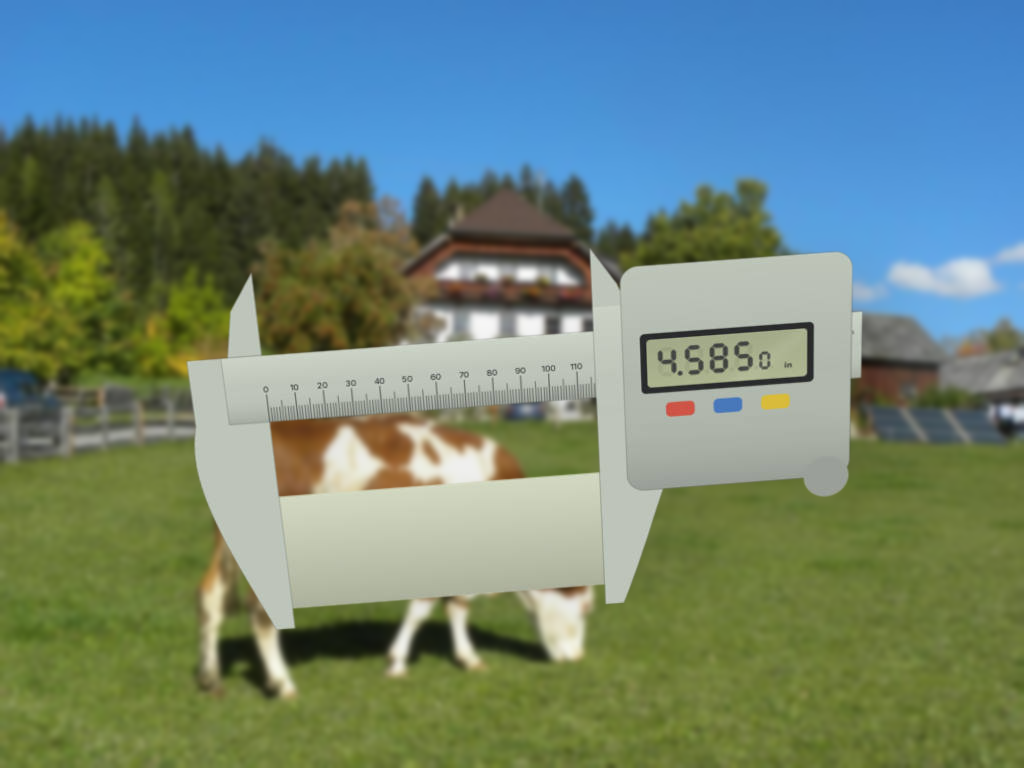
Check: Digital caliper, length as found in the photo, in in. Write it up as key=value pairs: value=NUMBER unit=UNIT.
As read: value=4.5850 unit=in
